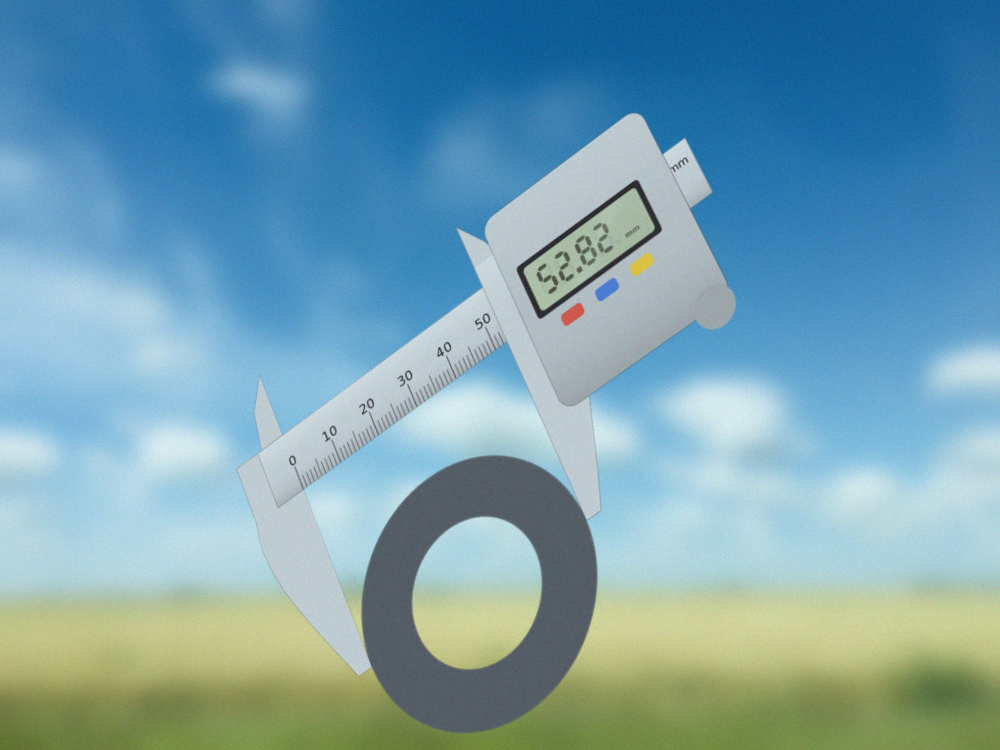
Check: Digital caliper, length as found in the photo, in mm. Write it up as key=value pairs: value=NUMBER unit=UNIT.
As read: value=52.82 unit=mm
